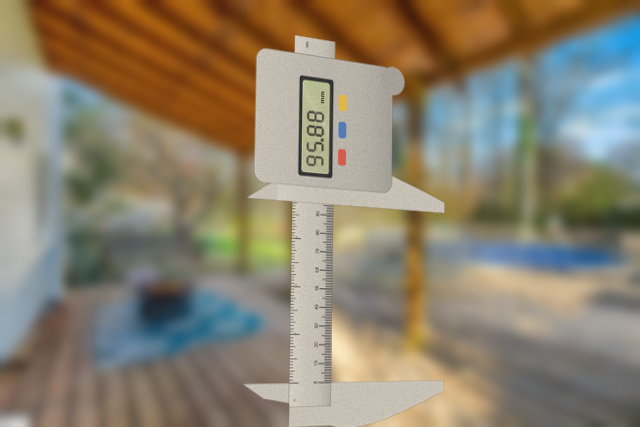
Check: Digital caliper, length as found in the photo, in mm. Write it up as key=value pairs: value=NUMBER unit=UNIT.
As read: value=95.88 unit=mm
